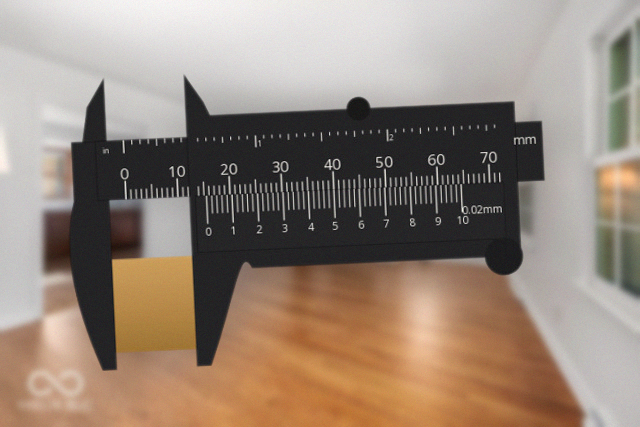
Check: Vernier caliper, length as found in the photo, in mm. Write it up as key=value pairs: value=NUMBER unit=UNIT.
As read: value=15.5 unit=mm
